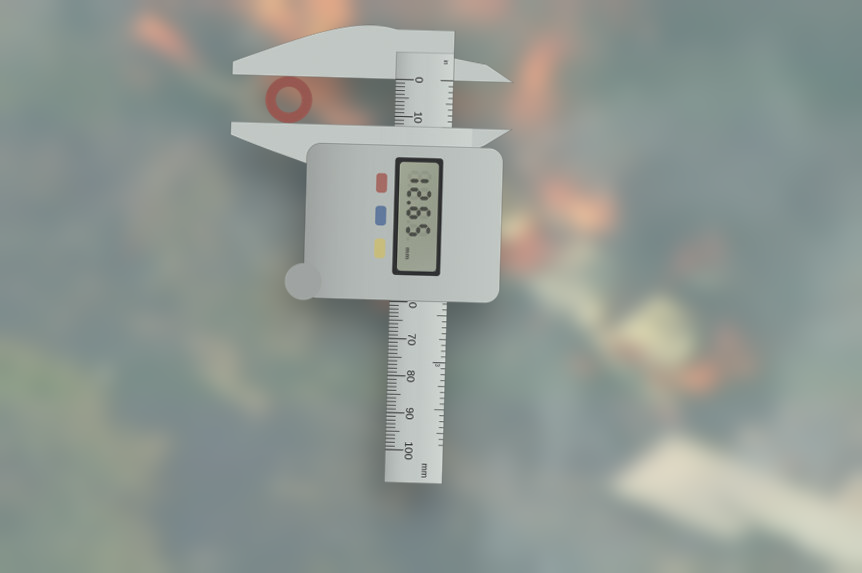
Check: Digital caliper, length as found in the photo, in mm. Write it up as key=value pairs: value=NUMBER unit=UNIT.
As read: value=12.65 unit=mm
